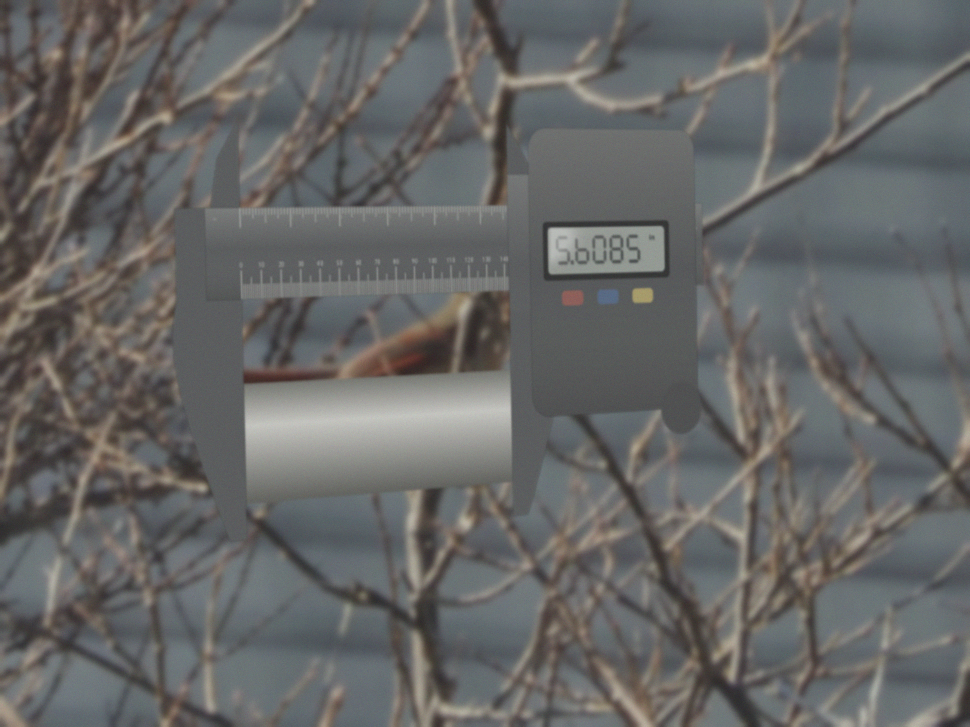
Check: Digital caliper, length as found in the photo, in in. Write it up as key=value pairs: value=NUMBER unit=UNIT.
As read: value=5.6085 unit=in
